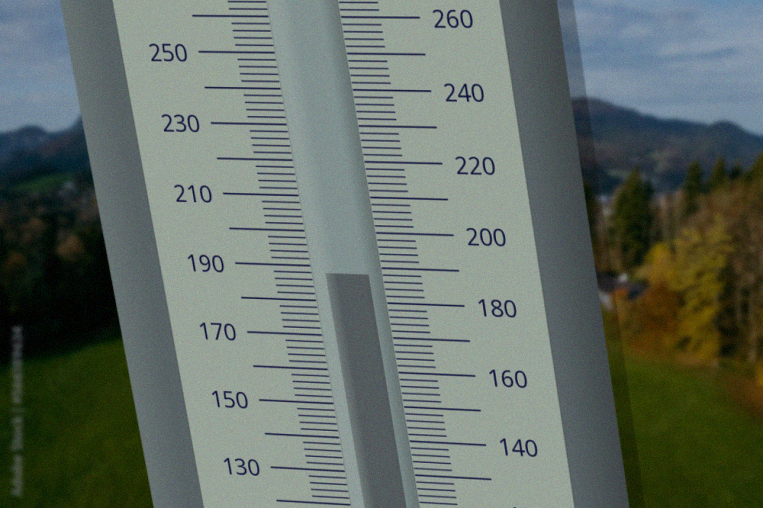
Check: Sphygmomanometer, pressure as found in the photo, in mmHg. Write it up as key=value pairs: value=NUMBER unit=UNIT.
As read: value=188 unit=mmHg
